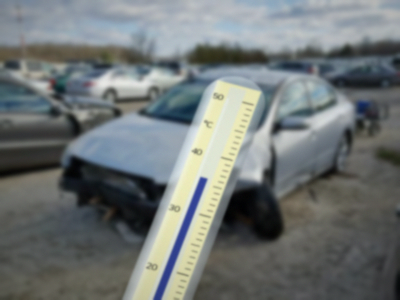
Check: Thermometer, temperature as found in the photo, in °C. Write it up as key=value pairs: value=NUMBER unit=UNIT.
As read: value=36 unit=°C
